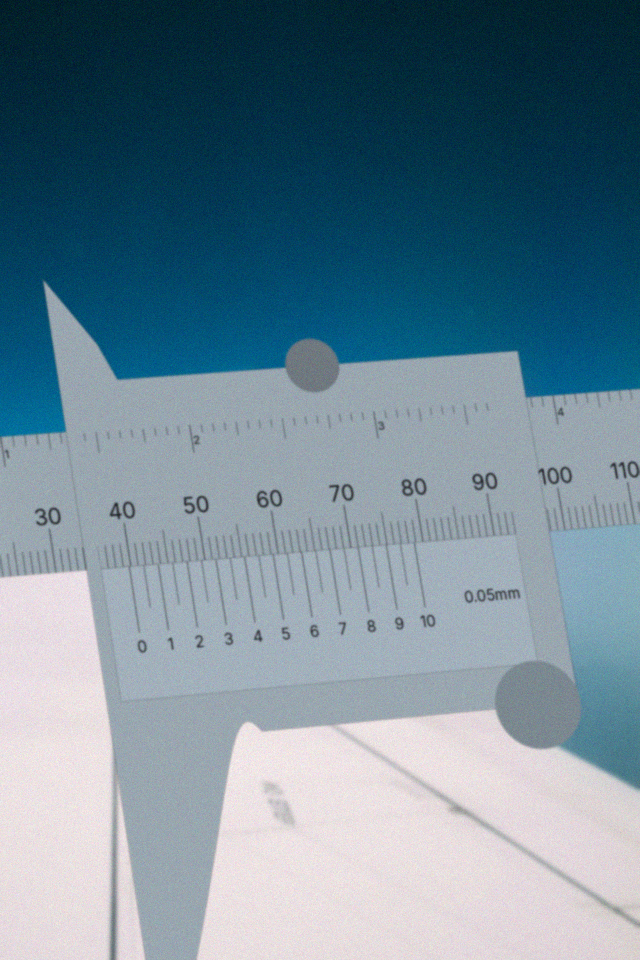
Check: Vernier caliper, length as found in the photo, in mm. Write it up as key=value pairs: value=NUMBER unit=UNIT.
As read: value=39.8 unit=mm
